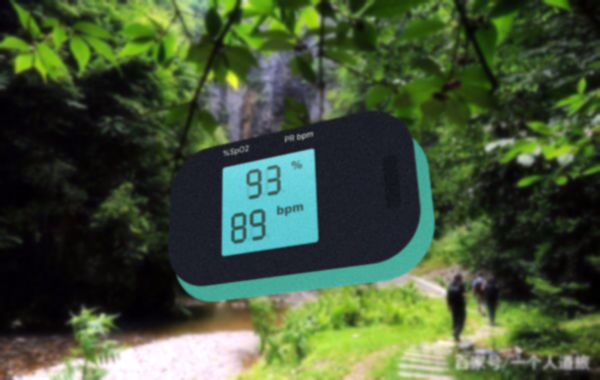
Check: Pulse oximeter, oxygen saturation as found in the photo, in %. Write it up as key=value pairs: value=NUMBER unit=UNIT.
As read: value=93 unit=%
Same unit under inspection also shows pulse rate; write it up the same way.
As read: value=89 unit=bpm
